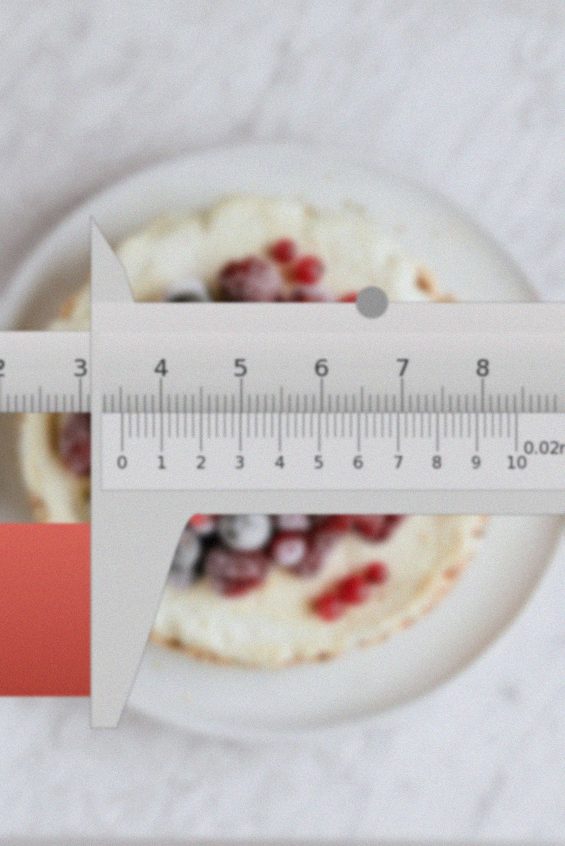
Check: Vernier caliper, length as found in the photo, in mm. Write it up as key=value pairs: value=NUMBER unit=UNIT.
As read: value=35.2 unit=mm
